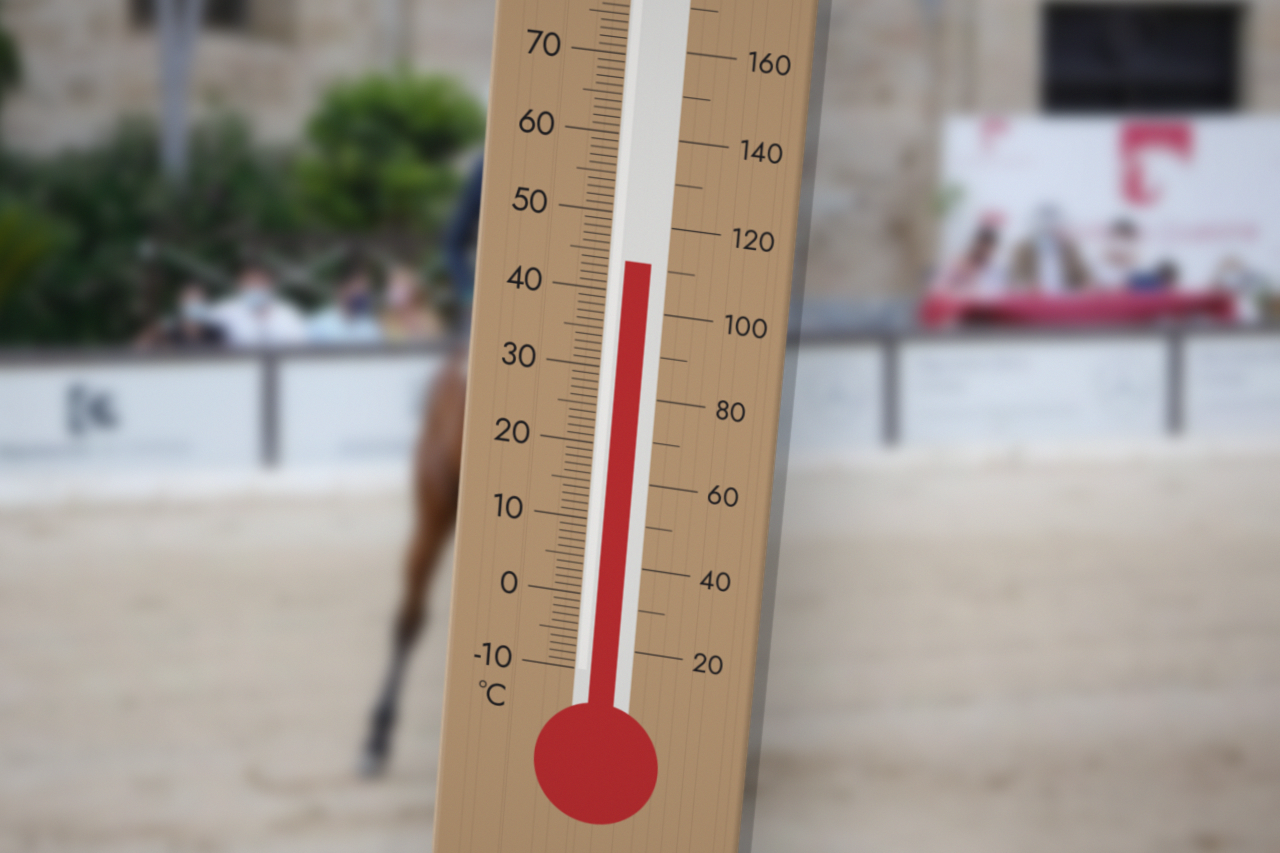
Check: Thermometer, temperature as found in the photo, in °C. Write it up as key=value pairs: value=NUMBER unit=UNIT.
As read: value=44 unit=°C
